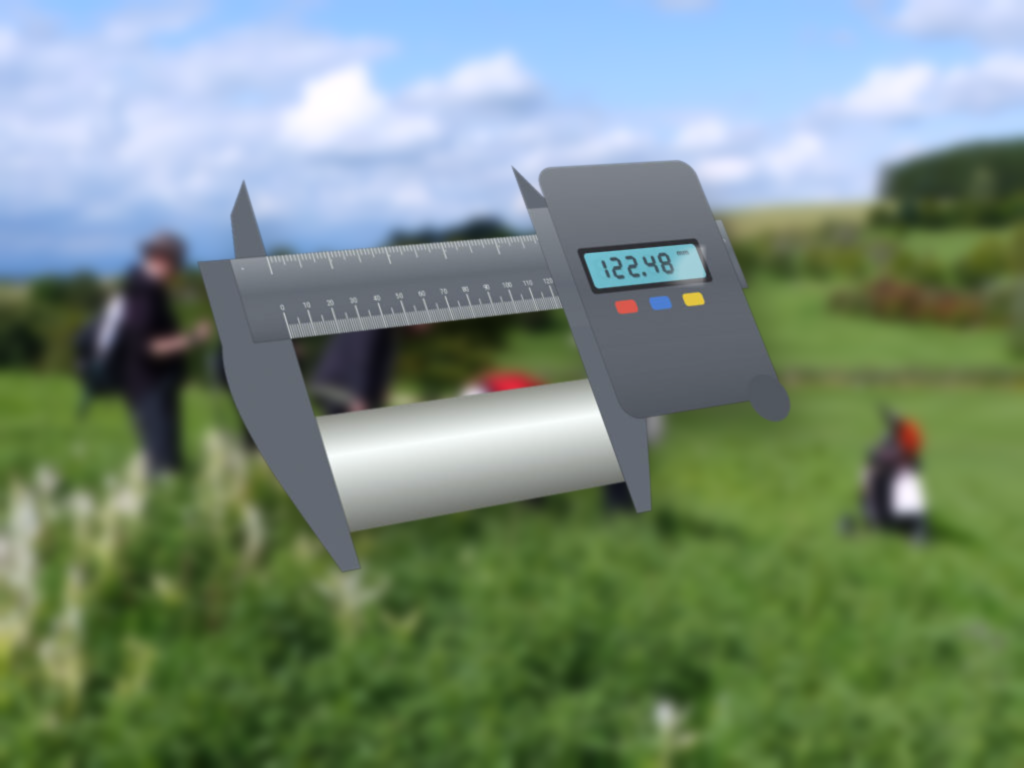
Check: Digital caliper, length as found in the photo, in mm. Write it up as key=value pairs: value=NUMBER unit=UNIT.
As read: value=122.48 unit=mm
